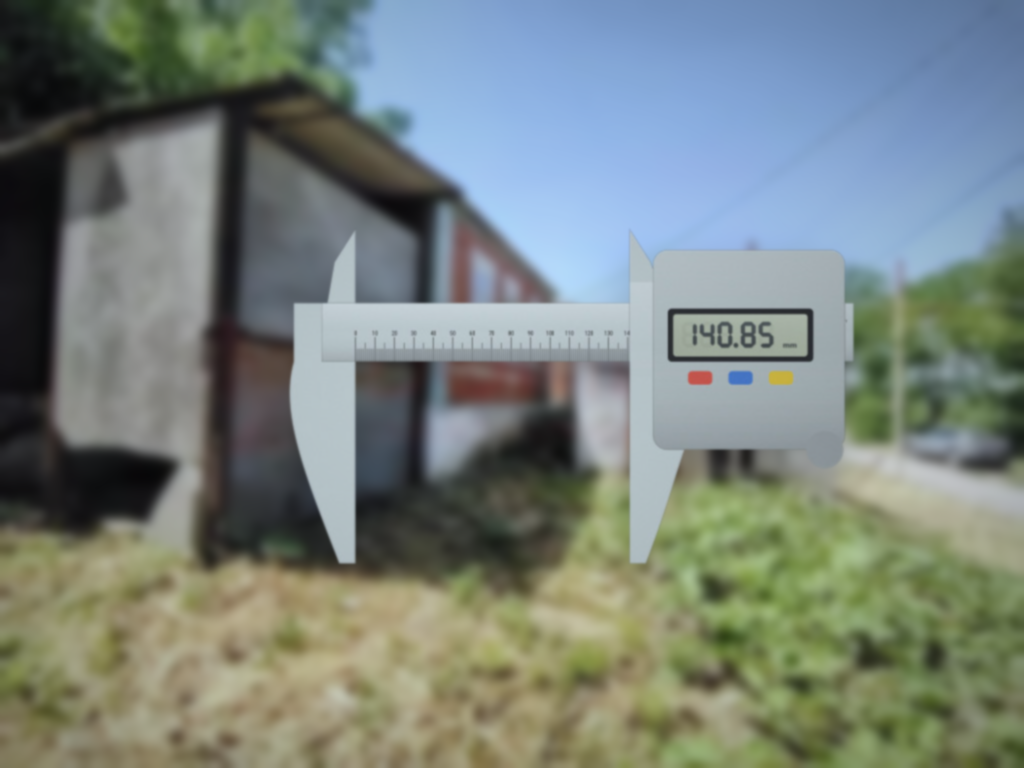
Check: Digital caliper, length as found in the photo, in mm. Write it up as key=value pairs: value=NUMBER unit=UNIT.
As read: value=140.85 unit=mm
